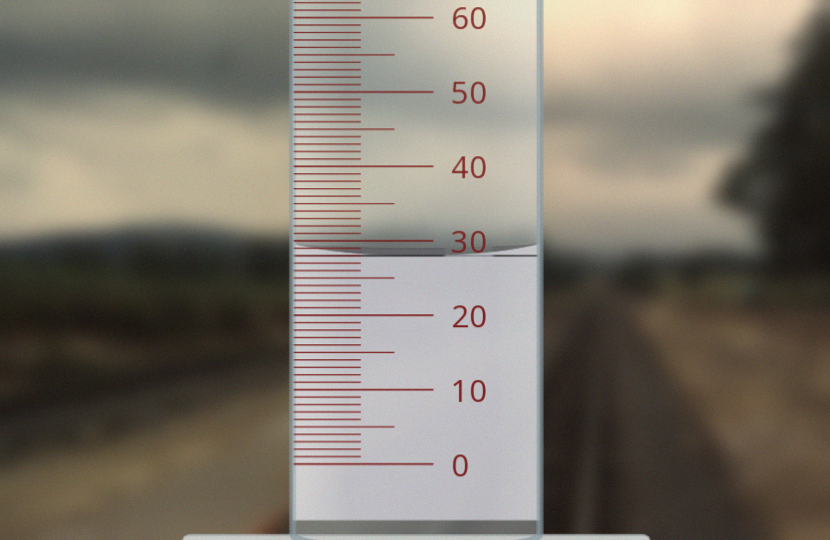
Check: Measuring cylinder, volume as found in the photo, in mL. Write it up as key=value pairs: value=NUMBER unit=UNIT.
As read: value=28 unit=mL
